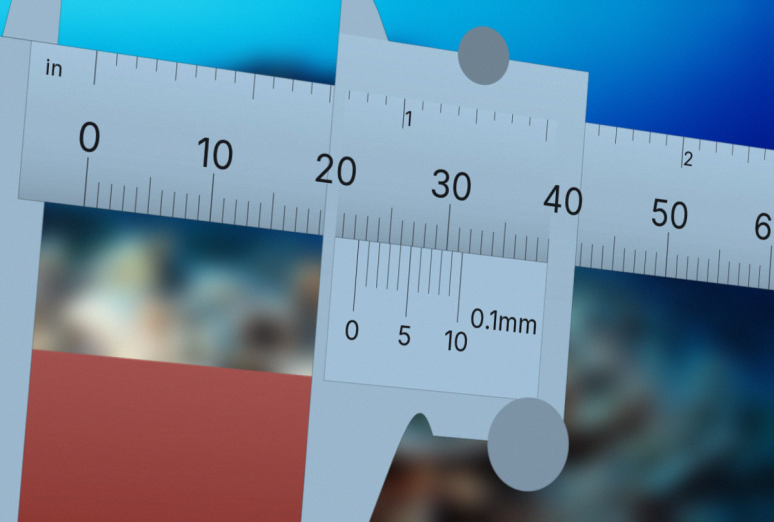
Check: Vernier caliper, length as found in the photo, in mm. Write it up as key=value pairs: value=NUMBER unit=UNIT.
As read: value=22.4 unit=mm
